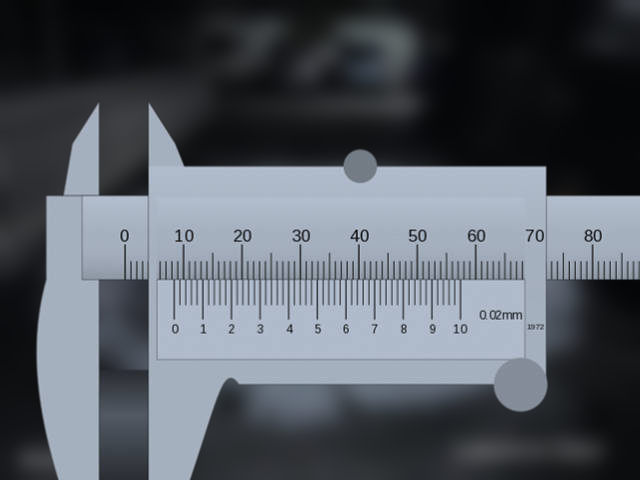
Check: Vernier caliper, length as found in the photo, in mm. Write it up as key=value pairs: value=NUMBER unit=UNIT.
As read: value=8.4 unit=mm
